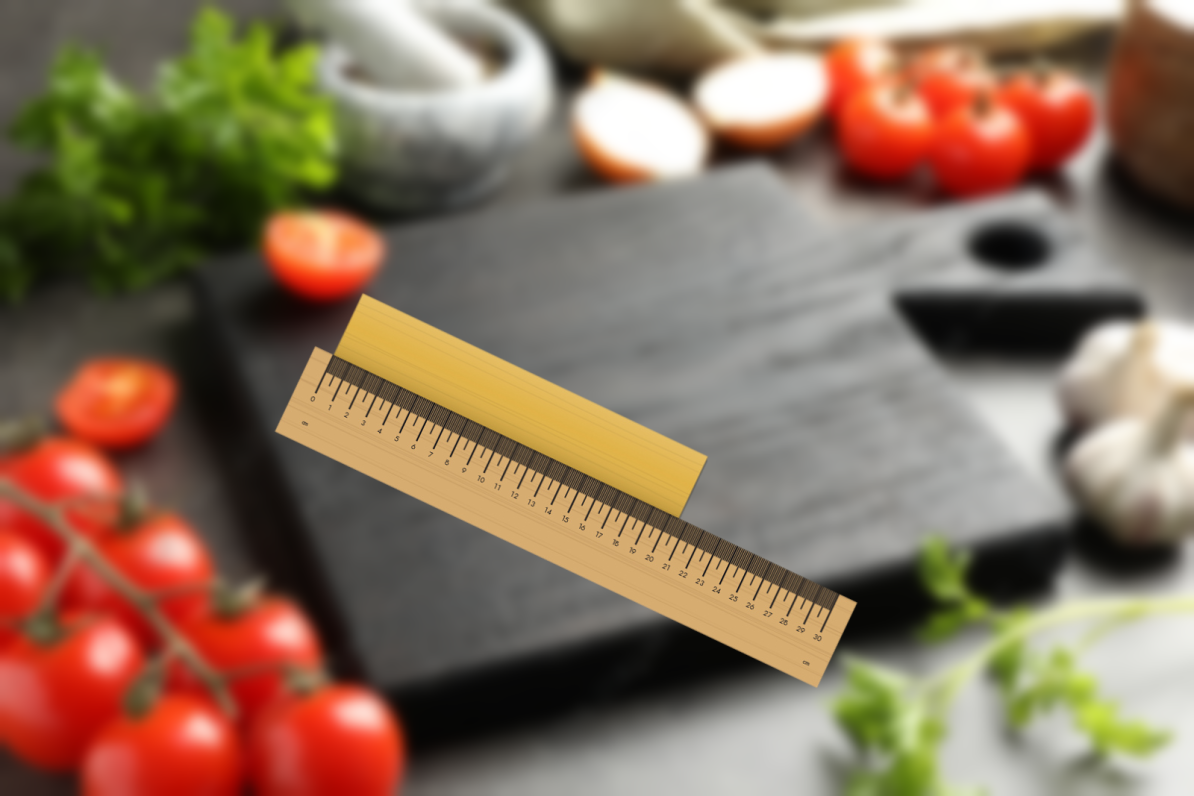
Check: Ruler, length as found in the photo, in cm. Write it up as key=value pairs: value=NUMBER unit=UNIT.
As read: value=20.5 unit=cm
